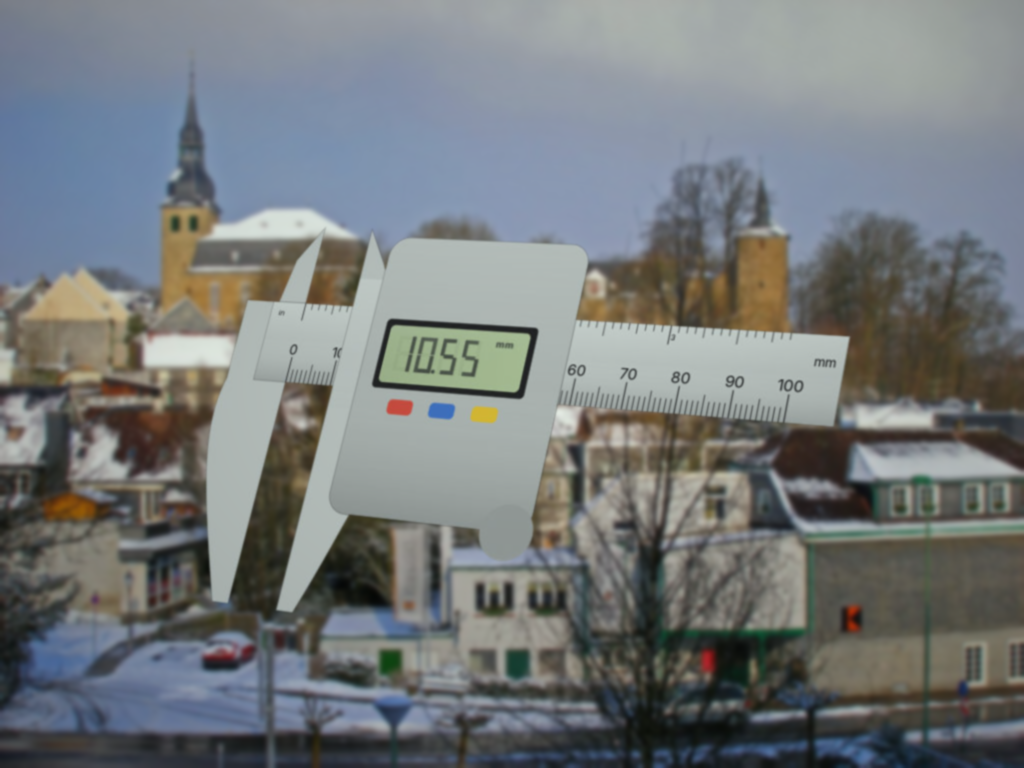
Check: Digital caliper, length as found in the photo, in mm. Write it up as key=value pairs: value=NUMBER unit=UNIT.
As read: value=10.55 unit=mm
